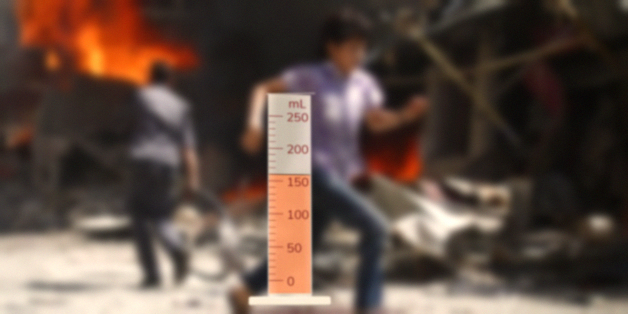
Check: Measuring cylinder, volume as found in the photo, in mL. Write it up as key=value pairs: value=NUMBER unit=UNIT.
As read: value=160 unit=mL
